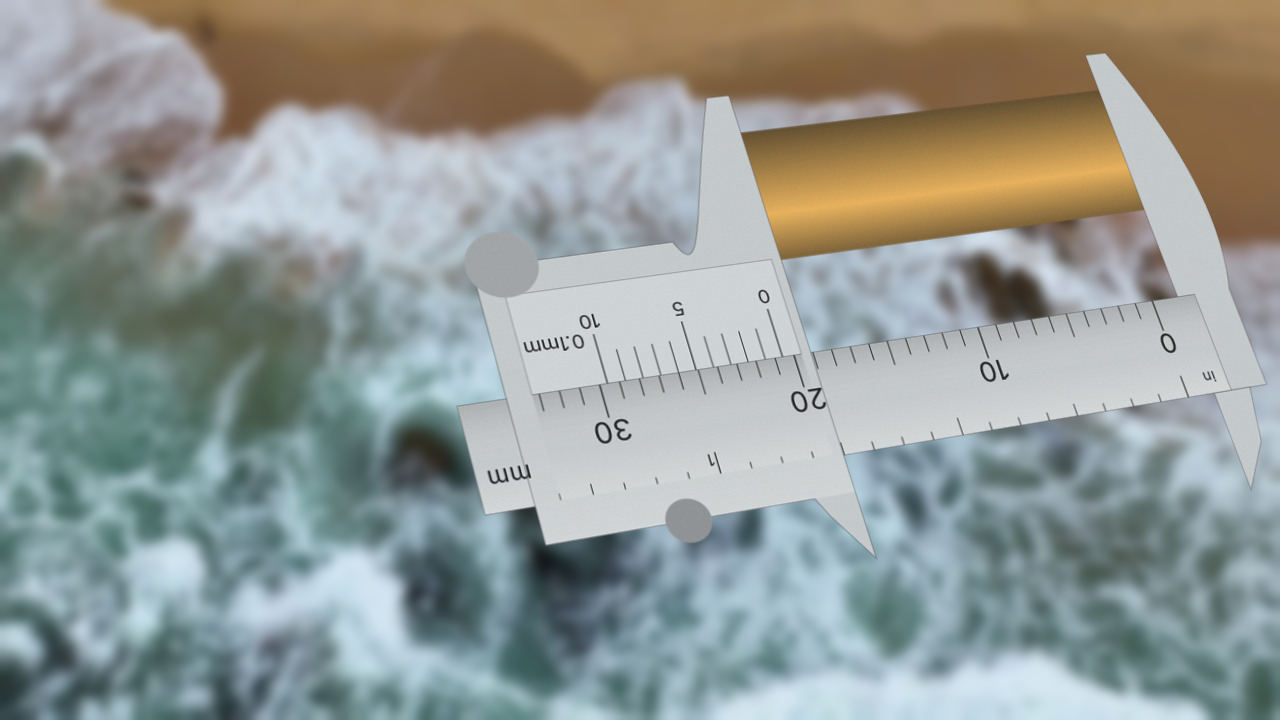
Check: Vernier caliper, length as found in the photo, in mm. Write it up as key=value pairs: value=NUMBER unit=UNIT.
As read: value=20.6 unit=mm
